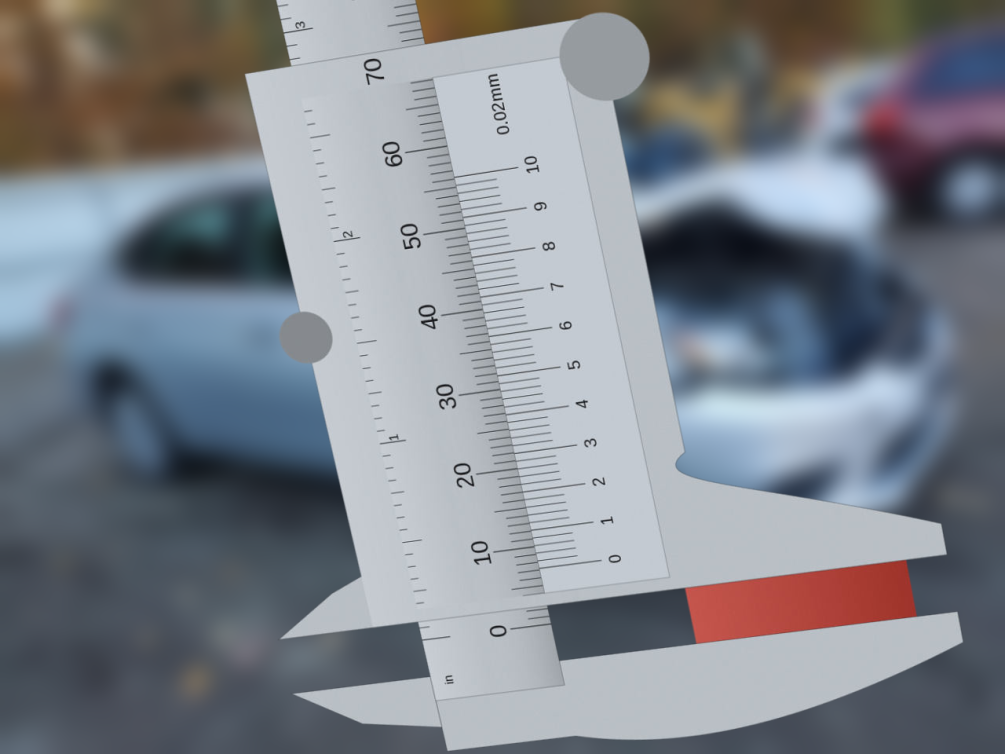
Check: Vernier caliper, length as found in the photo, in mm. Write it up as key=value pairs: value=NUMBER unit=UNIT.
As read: value=7.2 unit=mm
